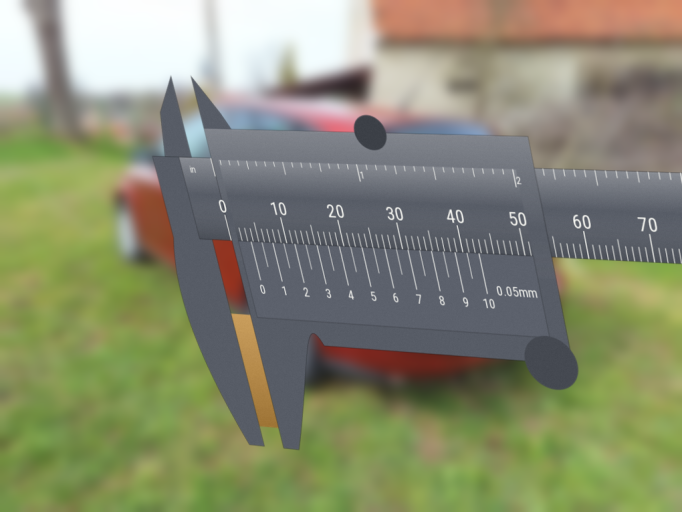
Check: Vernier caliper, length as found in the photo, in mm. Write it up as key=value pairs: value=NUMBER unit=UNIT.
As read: value=3.6 unit=mm
